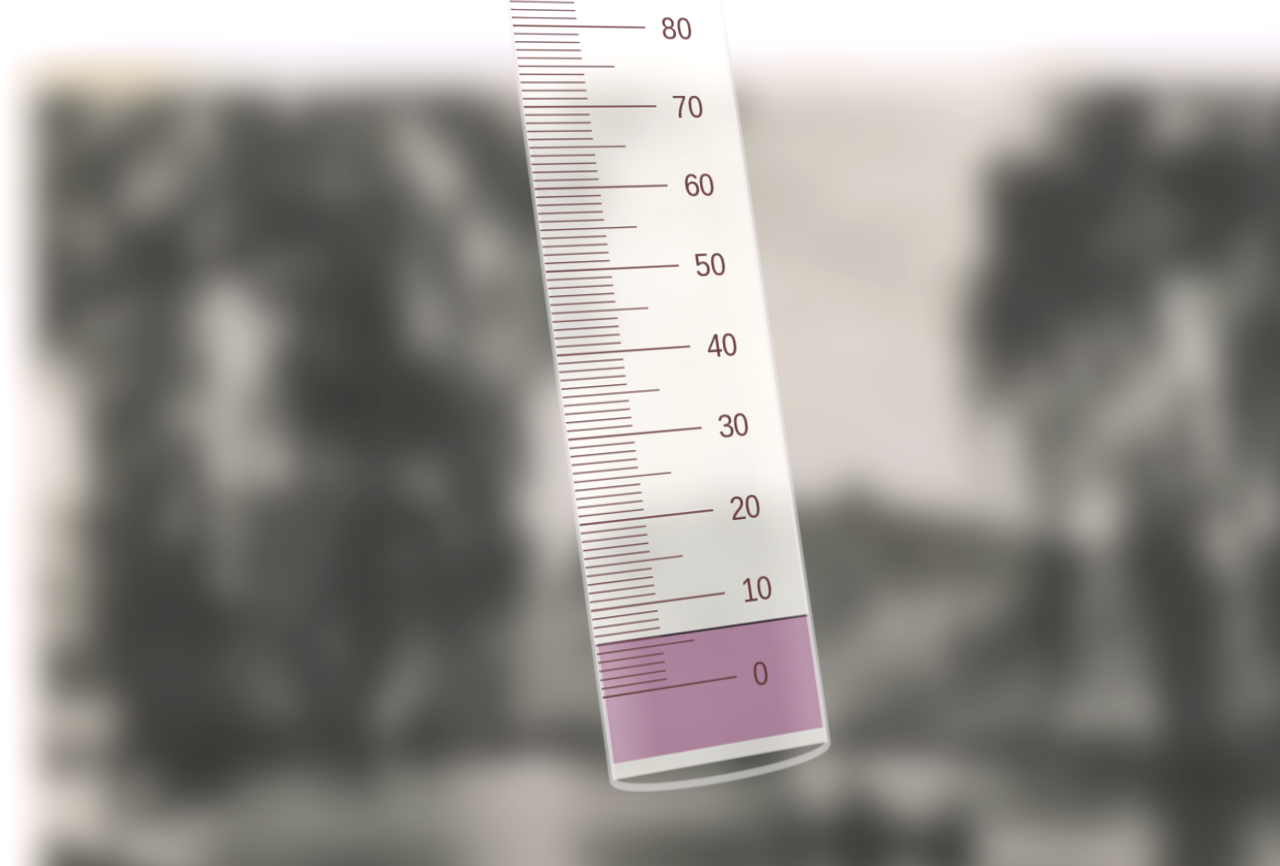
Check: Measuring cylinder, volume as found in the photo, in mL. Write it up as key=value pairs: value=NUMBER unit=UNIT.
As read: value=6 unit=mL
